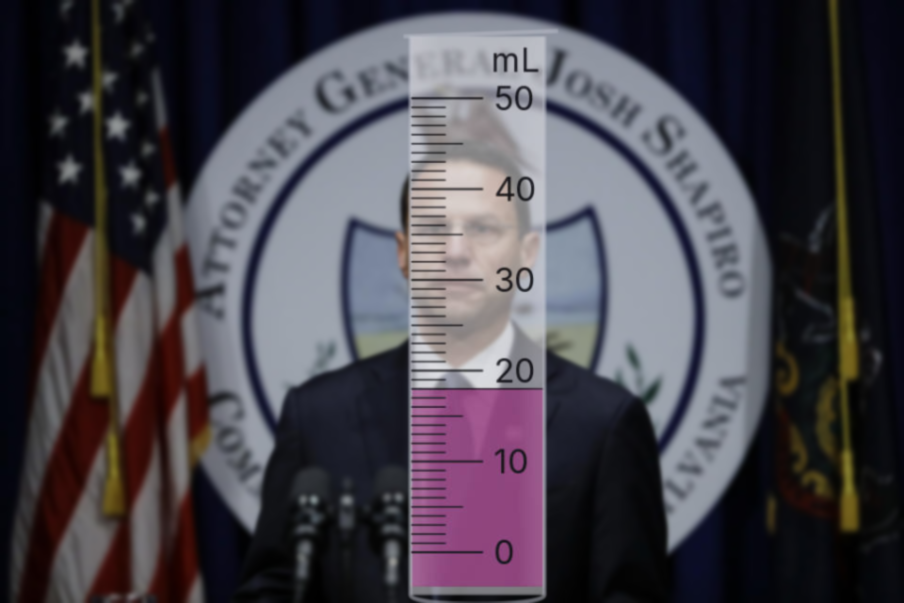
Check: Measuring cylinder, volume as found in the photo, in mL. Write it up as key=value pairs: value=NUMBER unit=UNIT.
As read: value=18 unit=mL
